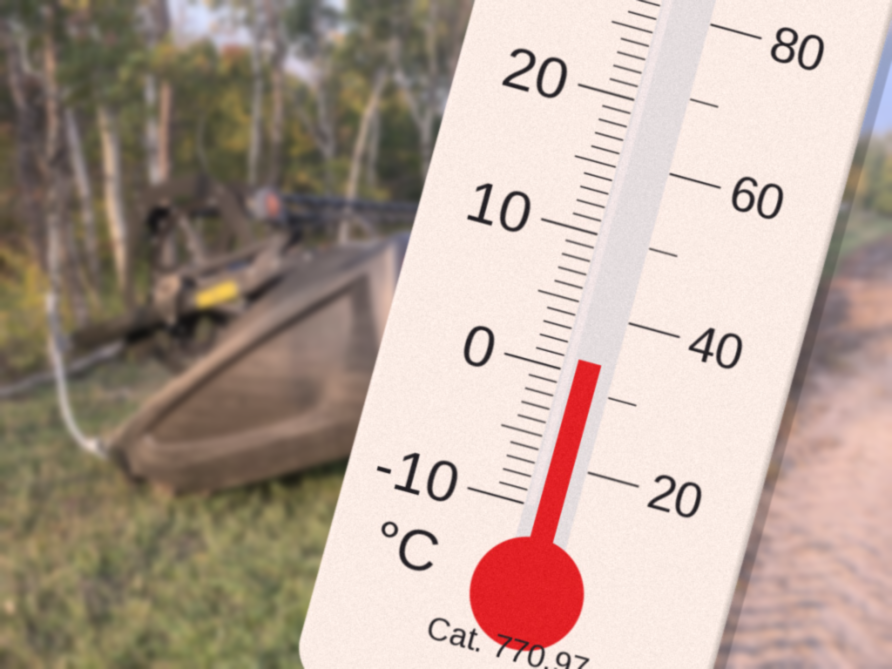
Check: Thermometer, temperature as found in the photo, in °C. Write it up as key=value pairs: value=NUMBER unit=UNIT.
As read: value=1 unit=°C
